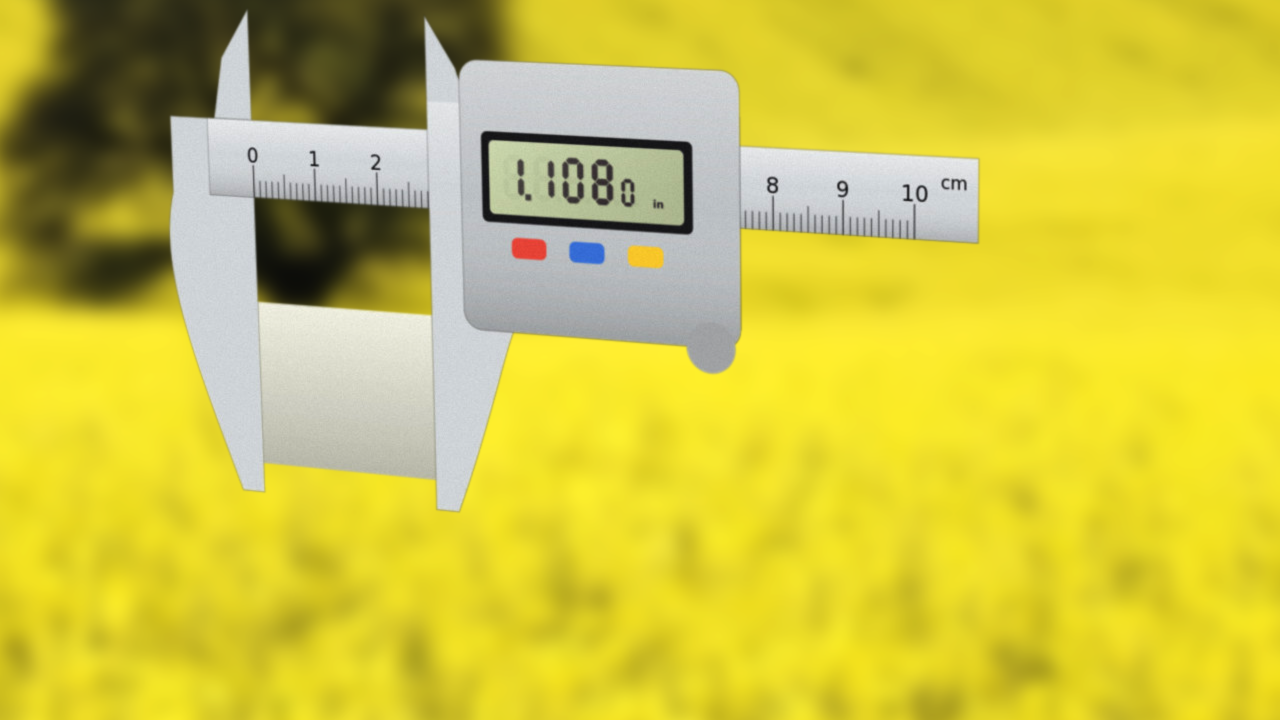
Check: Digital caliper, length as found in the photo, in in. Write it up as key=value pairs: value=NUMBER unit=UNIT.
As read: value=1.1080 unit=in
